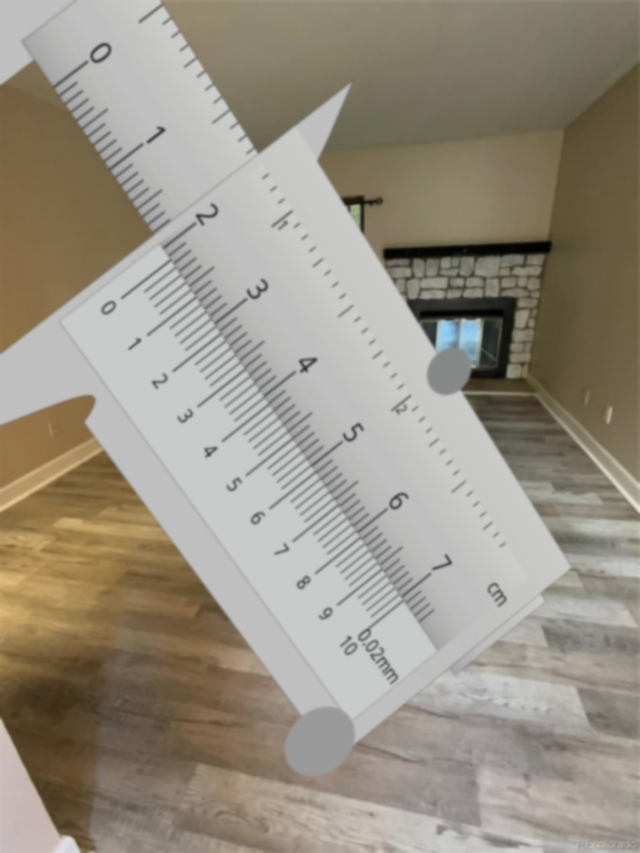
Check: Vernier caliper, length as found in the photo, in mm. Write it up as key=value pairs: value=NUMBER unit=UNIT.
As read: value=21.5 unit=mm
